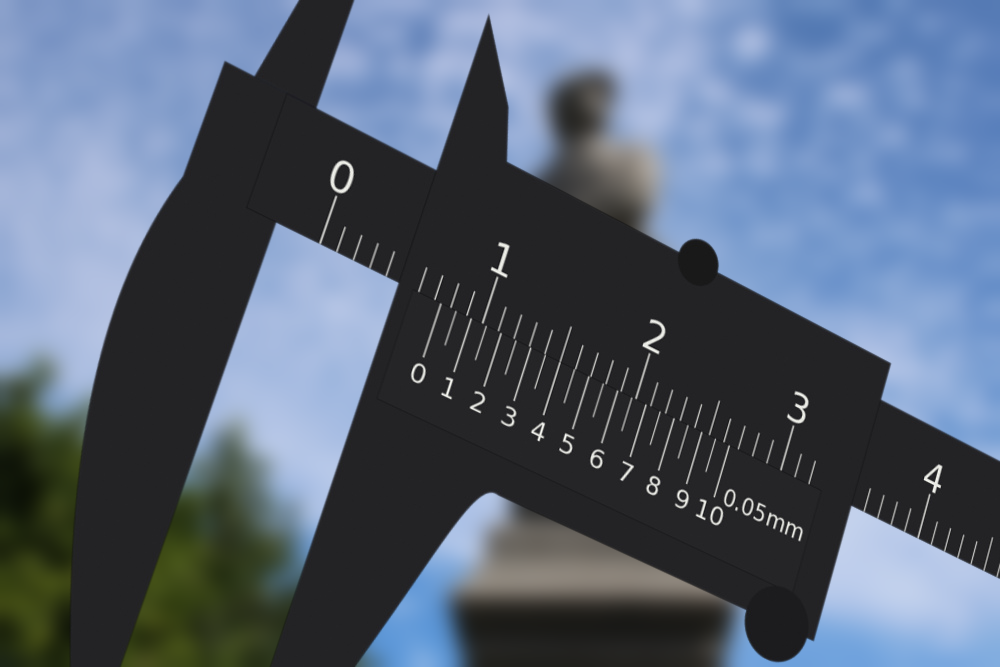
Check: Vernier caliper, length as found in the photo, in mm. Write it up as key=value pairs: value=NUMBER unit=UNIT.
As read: value=7.4 unit=mm
